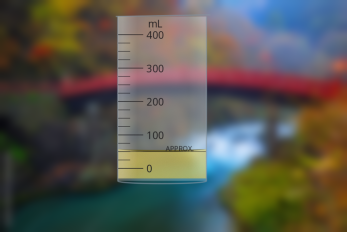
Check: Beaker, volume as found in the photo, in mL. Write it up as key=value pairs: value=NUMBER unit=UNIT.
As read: value=50 unit=mL
